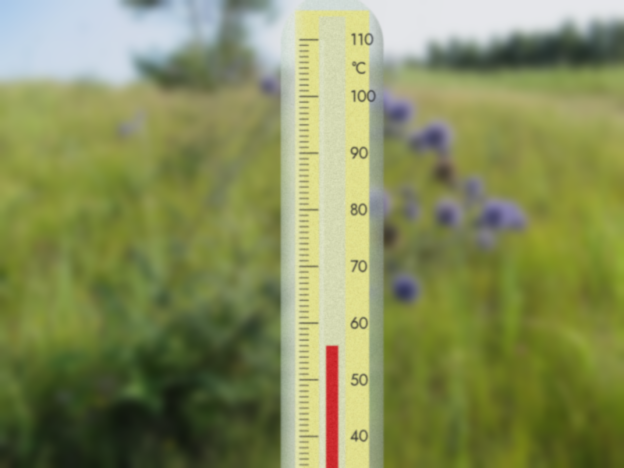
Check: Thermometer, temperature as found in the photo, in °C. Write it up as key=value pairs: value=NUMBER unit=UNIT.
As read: value=56 unit=°C
